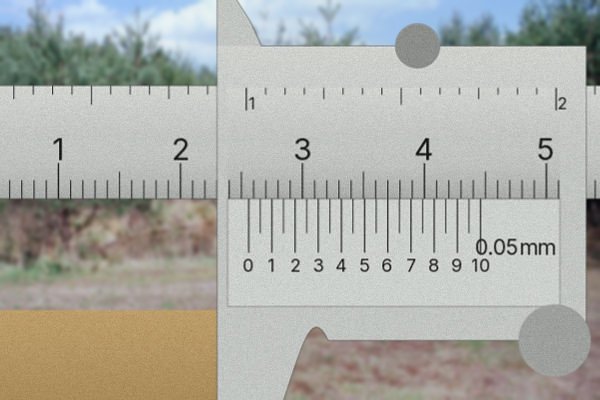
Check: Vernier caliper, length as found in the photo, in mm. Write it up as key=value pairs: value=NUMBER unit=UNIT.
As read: value=25.6 unit=mm
